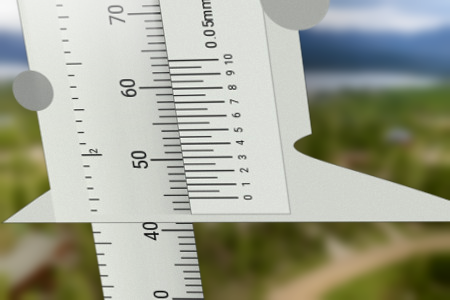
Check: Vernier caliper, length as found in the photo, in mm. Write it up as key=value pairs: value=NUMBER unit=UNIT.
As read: value=44.6 unit=mm
